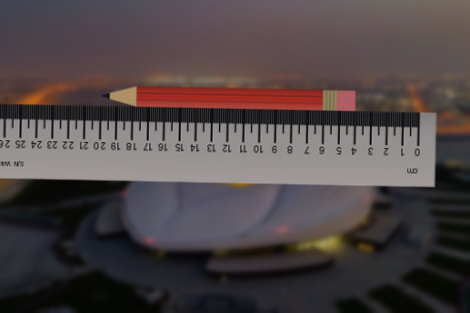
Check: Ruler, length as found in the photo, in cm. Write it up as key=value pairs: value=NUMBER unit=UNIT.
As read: value=16 unit=cm
